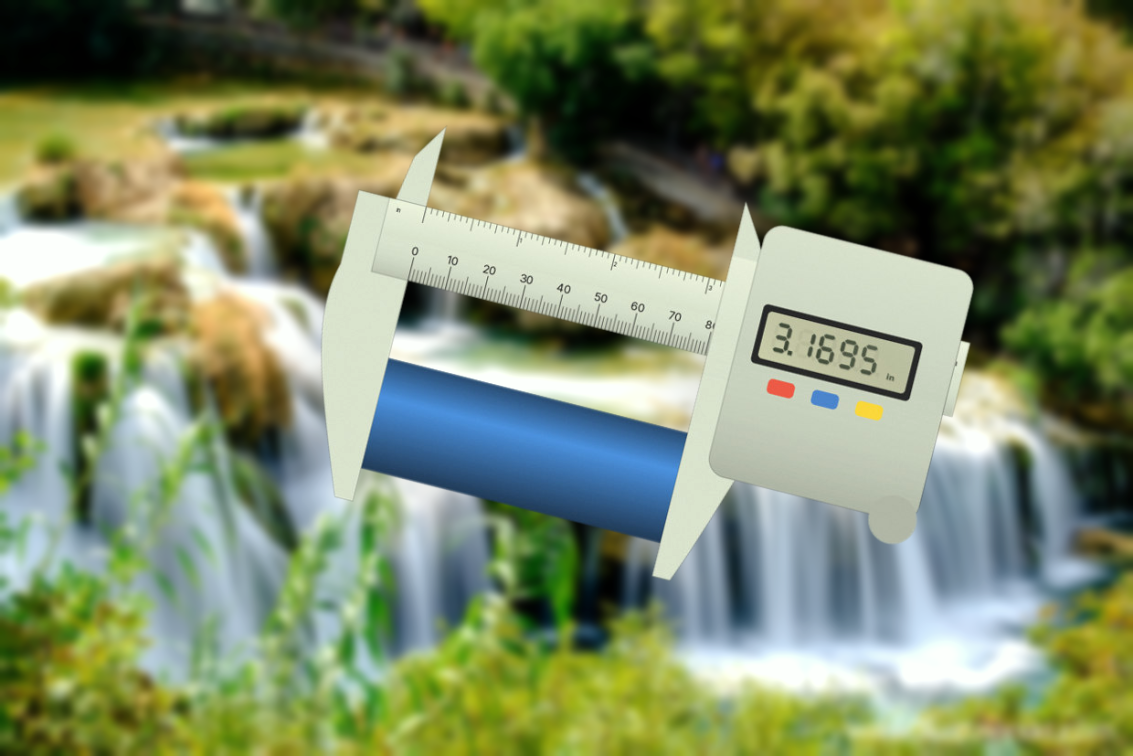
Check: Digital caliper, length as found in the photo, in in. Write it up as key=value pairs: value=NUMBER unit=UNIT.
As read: value=3.1695 unit=in
